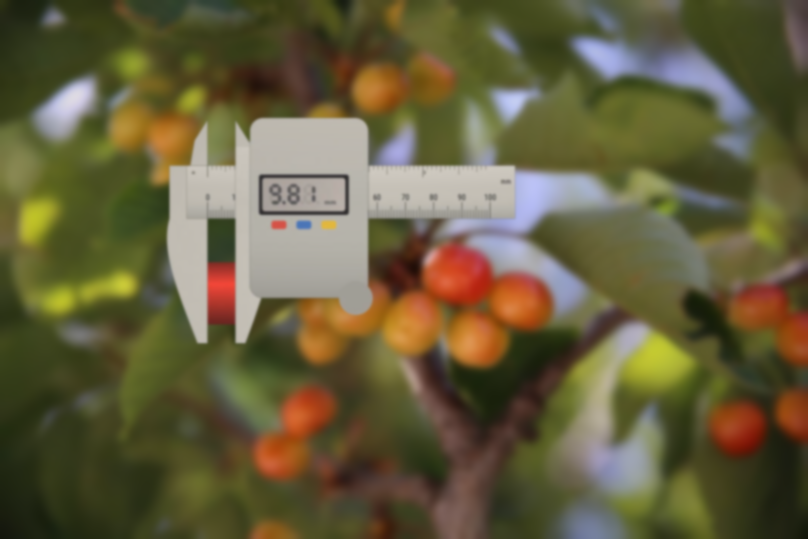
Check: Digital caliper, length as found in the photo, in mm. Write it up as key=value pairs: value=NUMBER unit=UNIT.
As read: value=9.81 unit=mm
